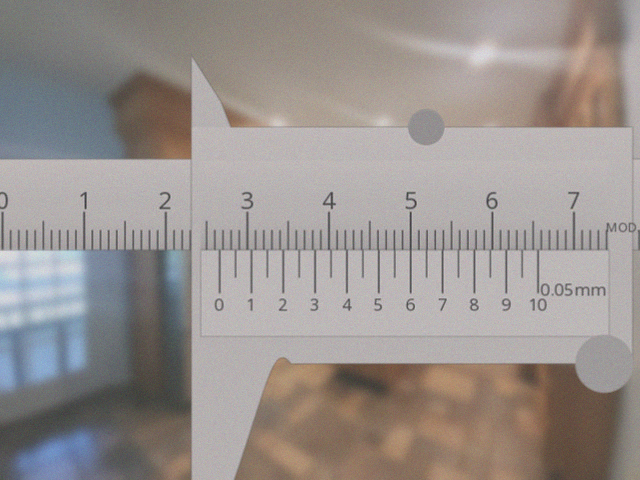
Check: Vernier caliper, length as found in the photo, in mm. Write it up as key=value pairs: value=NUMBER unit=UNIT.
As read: value=26.6 unit=mm
